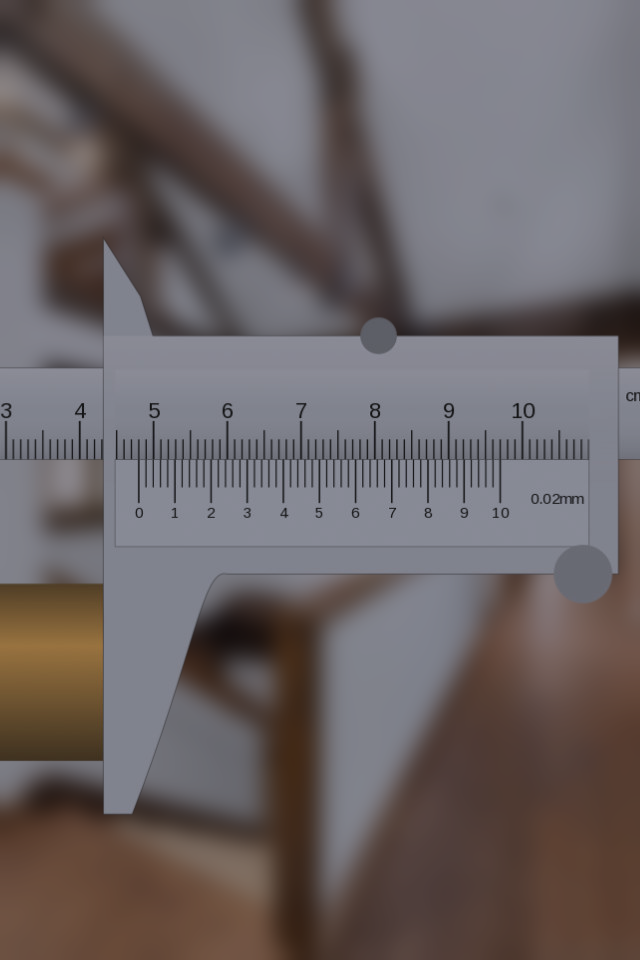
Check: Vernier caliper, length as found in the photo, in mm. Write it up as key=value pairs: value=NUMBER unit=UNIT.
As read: value=48.0 unit=mm
